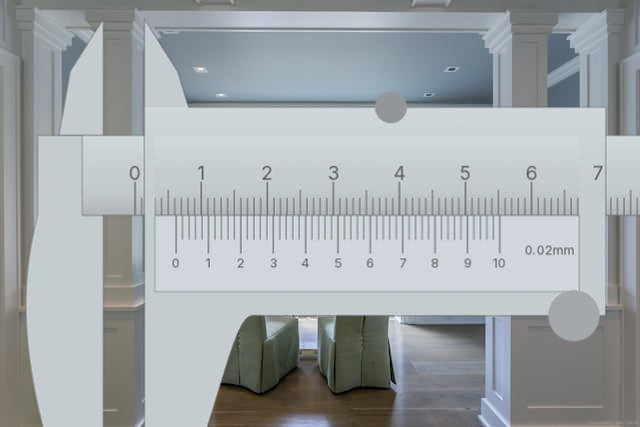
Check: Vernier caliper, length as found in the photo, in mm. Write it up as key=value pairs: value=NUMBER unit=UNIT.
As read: value=6.2 unit=mm
